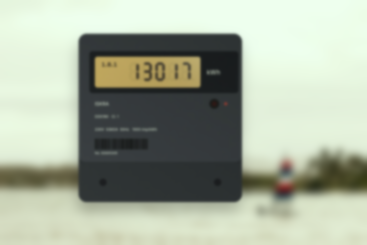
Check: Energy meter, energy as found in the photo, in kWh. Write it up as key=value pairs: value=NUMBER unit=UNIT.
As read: value=13017 unit=kWh
